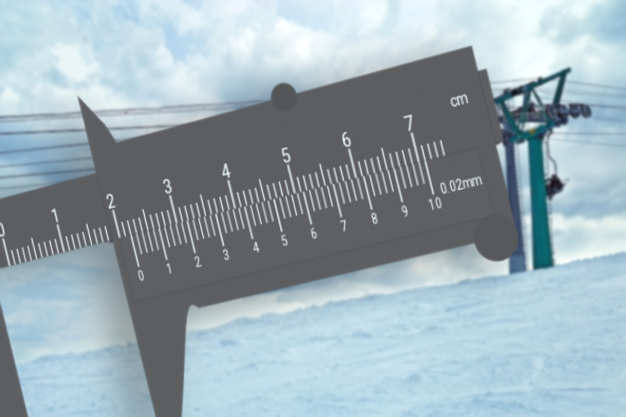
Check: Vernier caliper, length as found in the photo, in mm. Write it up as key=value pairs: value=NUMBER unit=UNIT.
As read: value=22.0 unit=mm
